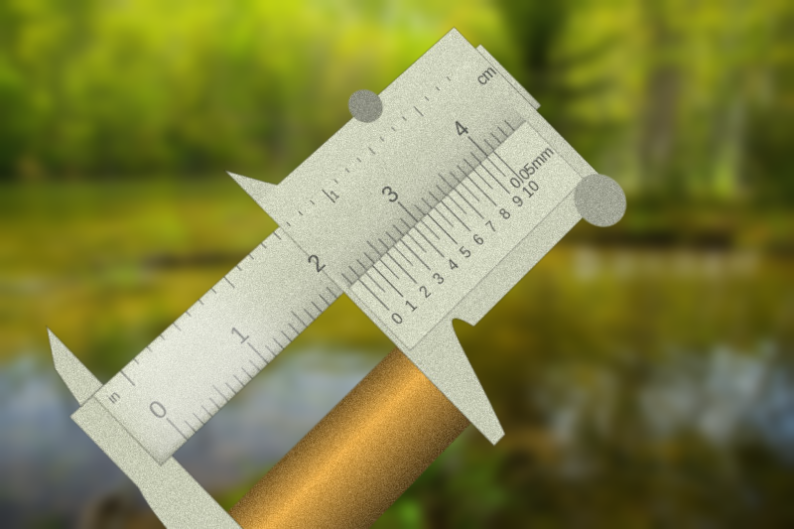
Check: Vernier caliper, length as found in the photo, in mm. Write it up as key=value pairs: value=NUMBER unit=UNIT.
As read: value=21.8 unit=mm
